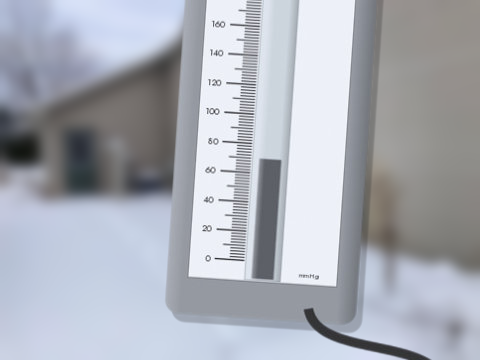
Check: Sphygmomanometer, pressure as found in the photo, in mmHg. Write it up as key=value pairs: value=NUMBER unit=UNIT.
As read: value=70 unit=mmHg
